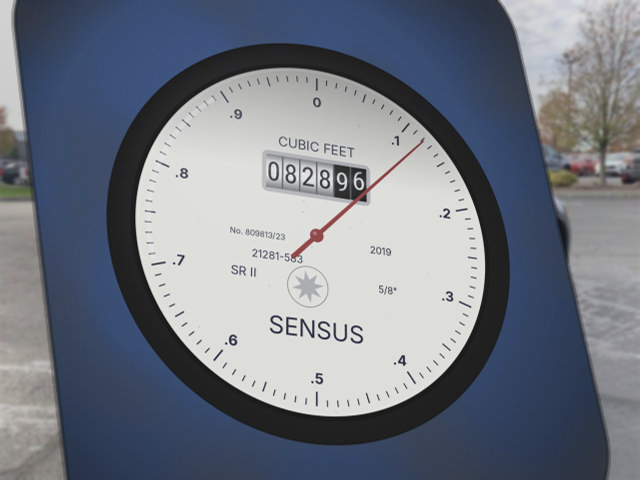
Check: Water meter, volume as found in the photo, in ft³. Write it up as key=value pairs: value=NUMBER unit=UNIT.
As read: value=82896.12 unit=ft³
